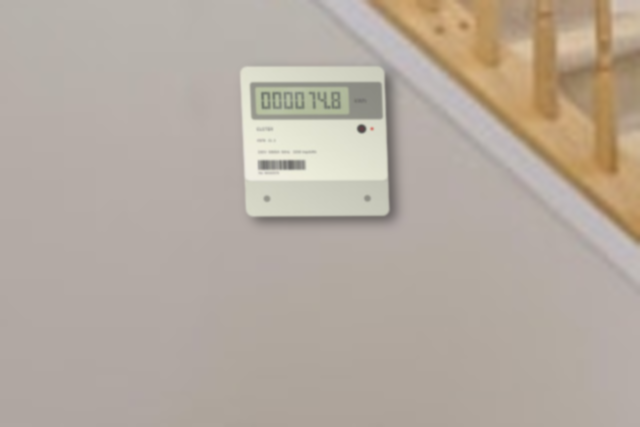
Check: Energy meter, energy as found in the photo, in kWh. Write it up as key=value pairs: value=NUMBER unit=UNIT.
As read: value=74.8 unit=kWh
